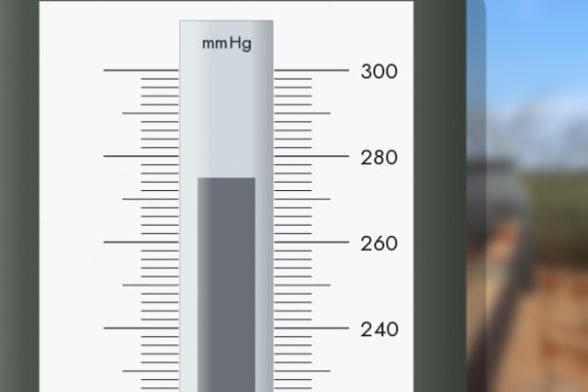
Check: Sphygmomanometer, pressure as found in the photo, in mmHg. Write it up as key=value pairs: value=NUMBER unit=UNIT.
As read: value=275 unit=mmHg
